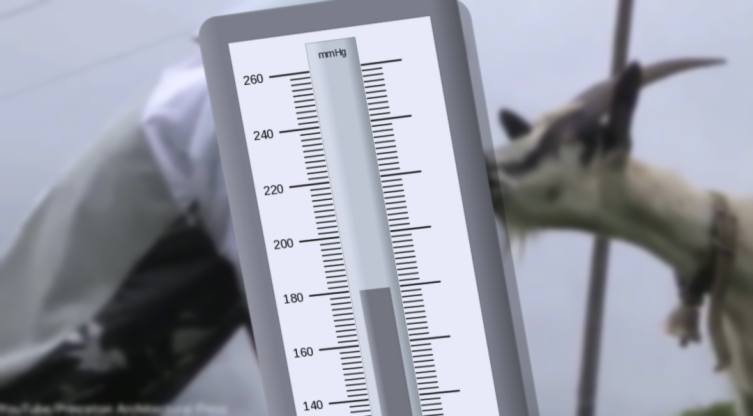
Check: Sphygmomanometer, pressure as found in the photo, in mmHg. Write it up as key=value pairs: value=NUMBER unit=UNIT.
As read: value=180 unit=mmHg
